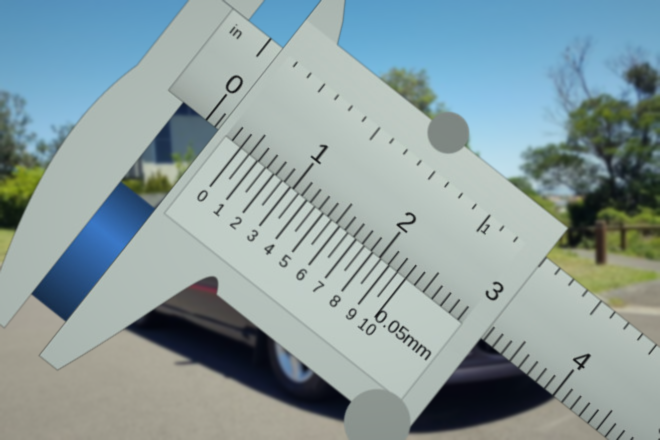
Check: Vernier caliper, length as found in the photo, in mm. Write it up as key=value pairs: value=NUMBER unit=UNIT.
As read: value=4.0 unit=mm
